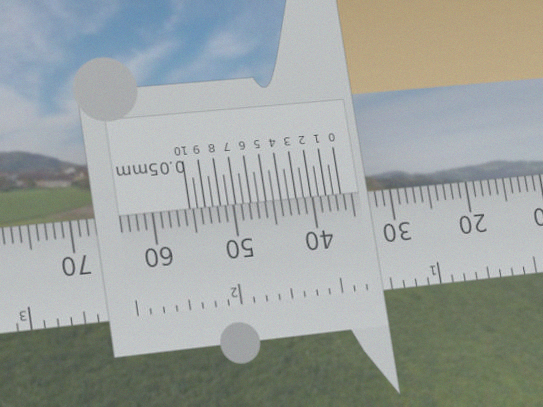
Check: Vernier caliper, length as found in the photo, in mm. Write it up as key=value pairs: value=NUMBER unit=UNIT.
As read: value=36.4 unit=mm
